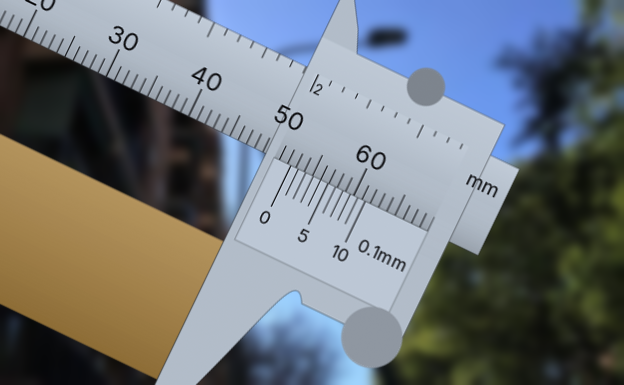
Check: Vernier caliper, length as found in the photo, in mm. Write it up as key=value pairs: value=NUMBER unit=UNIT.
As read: value=52.4 unit=mm
